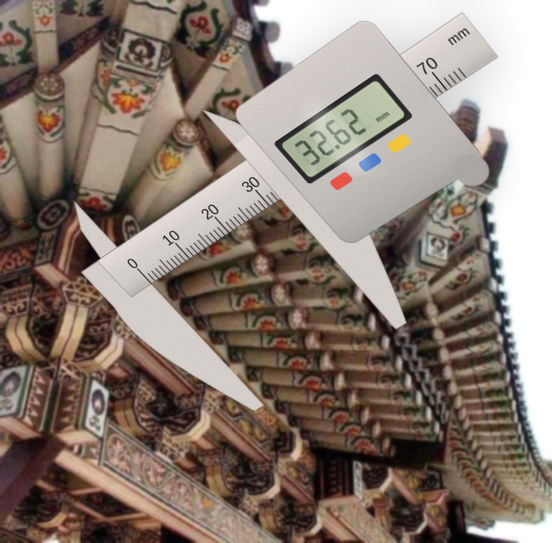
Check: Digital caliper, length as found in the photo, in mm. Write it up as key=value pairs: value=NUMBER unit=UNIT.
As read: value=32.62 unit=mm
